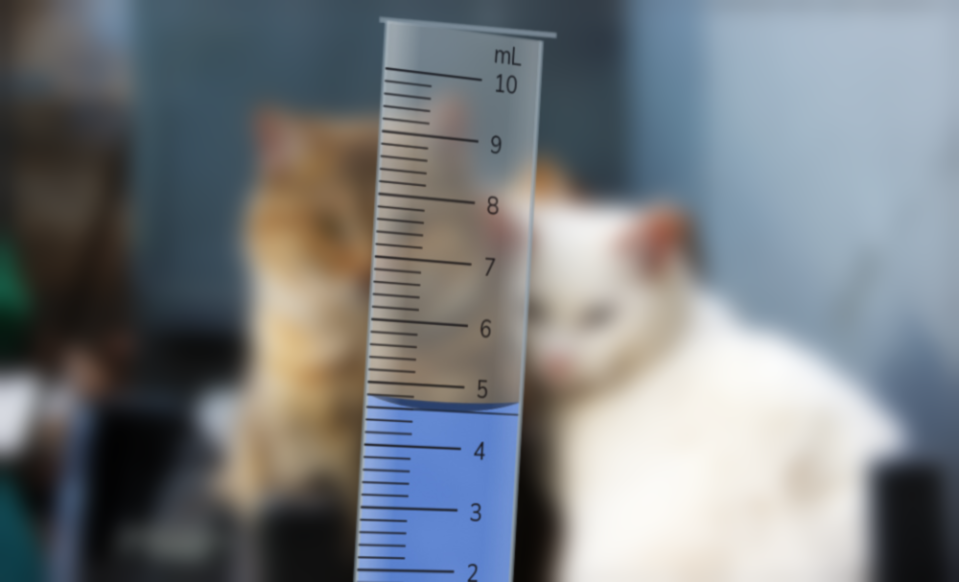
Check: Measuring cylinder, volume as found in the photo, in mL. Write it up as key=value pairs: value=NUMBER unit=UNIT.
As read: value=4.6 unit=mL
